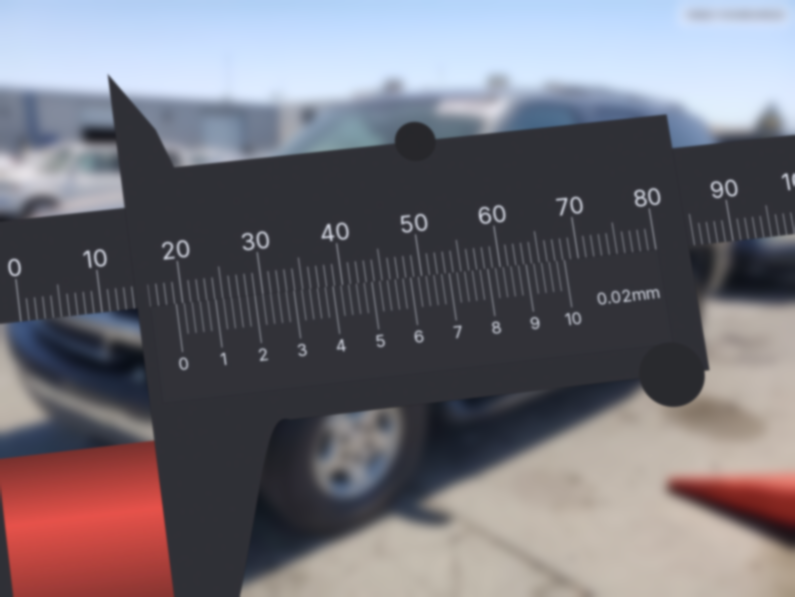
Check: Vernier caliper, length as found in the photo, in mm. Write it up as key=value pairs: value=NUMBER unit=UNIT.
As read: value=19.2 unit=mm
